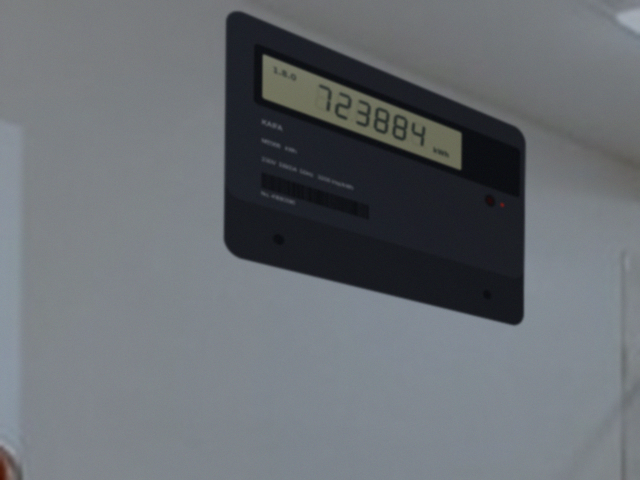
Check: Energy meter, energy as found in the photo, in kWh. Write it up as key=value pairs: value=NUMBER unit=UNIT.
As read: value=723884 unit=kWh
